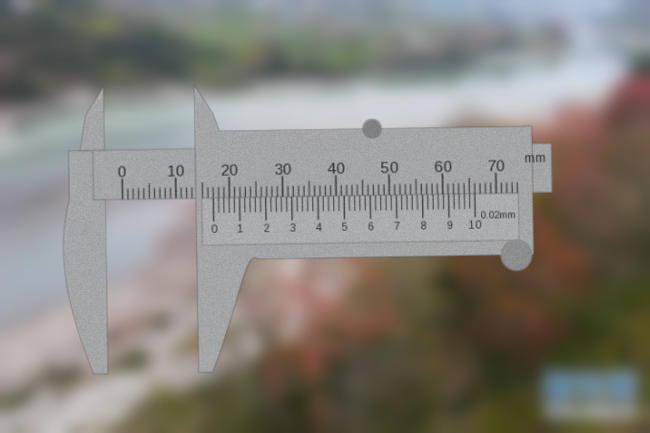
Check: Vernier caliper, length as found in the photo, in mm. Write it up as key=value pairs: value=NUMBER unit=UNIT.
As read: value=17.0 unit=mm
